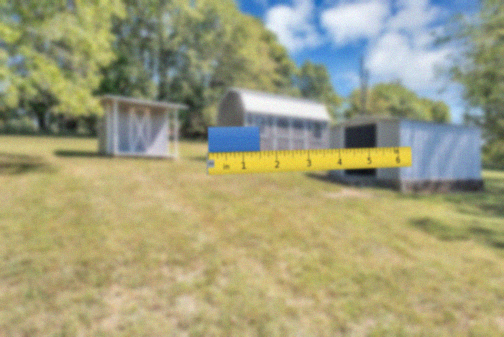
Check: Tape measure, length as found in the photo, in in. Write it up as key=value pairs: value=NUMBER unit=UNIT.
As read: value=1.5 unit=in
